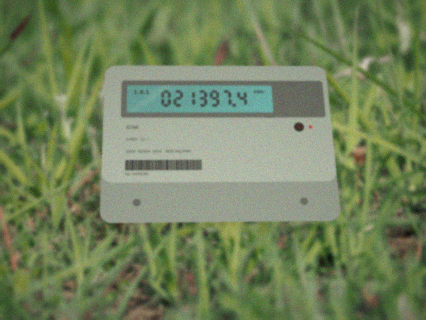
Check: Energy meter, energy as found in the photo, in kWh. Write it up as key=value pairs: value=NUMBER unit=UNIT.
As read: value=21397.4 unit=kWh
